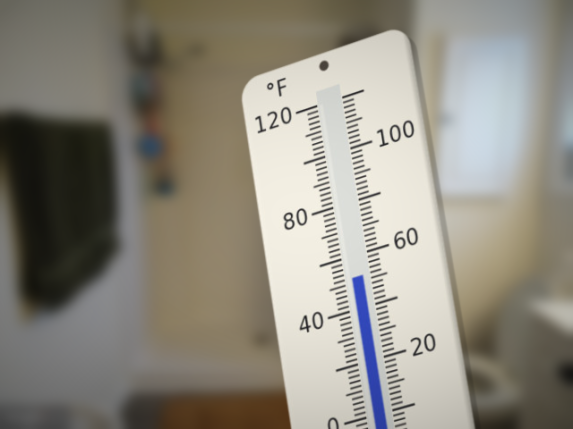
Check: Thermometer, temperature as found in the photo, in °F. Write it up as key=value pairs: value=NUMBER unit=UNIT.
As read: value=52 unit=°F
